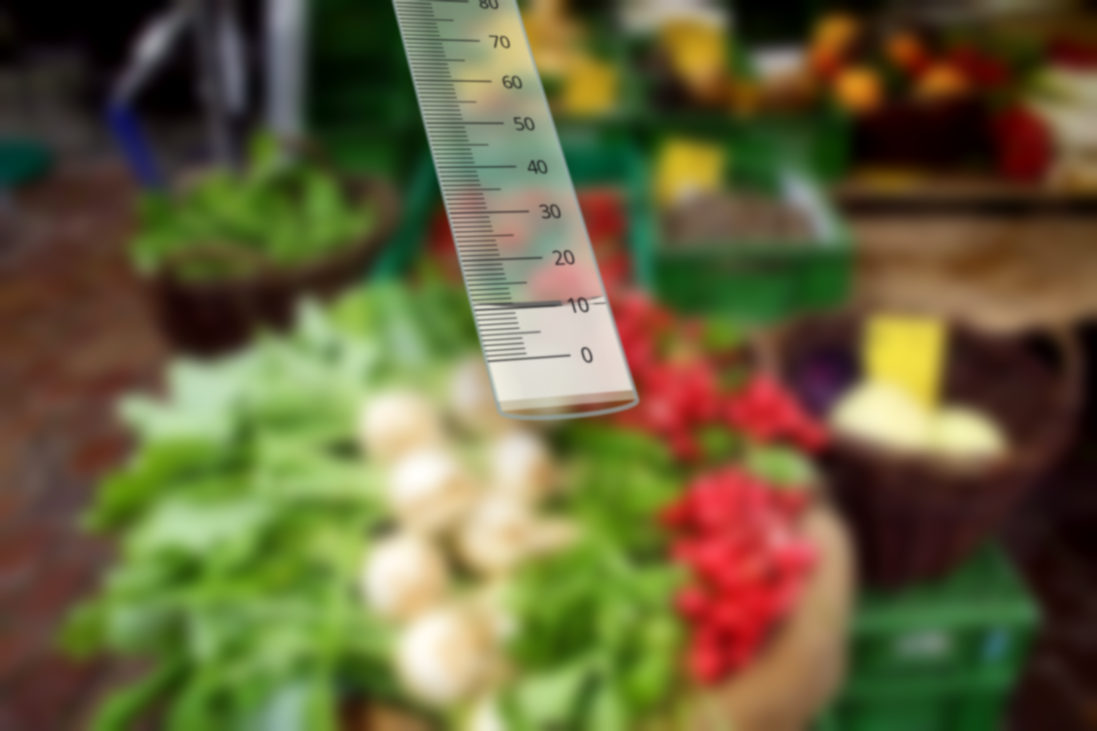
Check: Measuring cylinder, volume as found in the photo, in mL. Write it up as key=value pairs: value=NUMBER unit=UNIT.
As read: value=10 unit=mL
